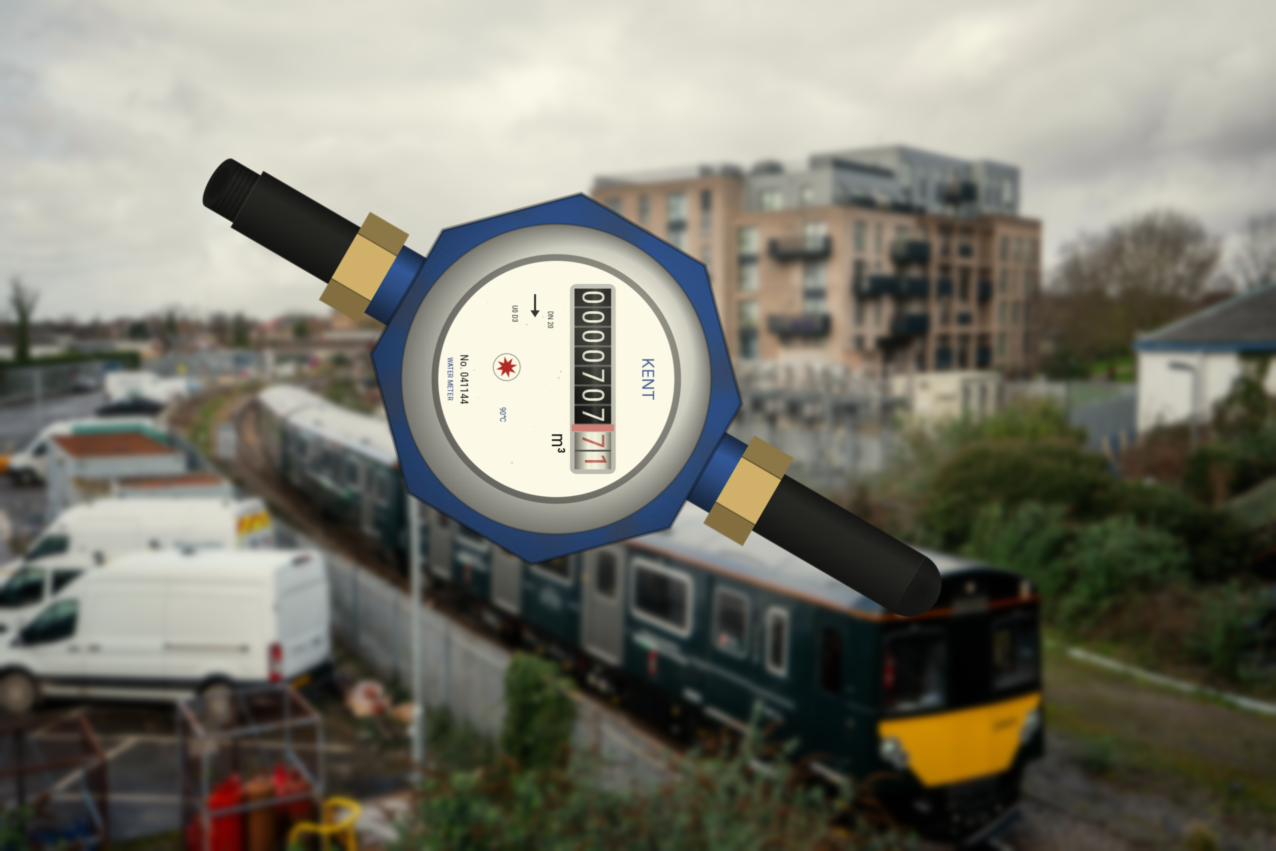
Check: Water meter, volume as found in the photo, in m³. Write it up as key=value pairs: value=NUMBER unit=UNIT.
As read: value=707.71 unit=m³
